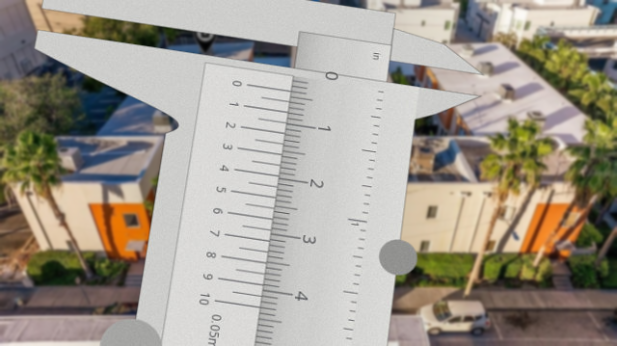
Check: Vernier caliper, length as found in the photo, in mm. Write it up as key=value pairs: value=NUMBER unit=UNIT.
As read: value=4.0 unit=mm
